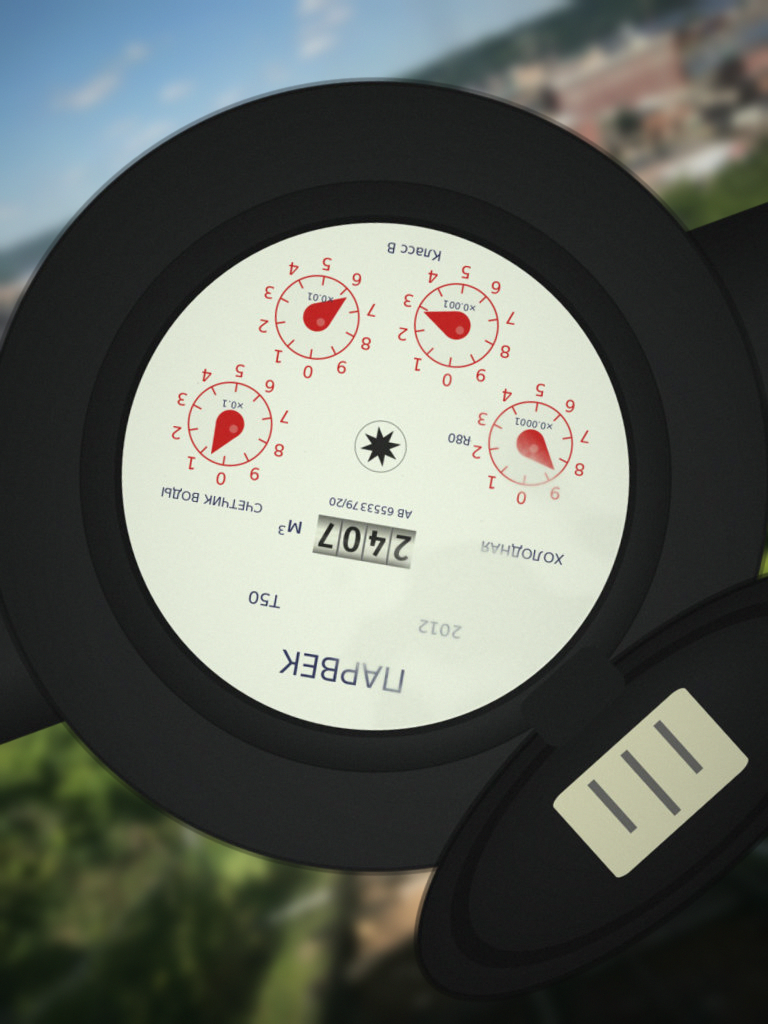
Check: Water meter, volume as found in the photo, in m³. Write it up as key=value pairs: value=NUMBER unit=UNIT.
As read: value=2407.0628 unit=m³
